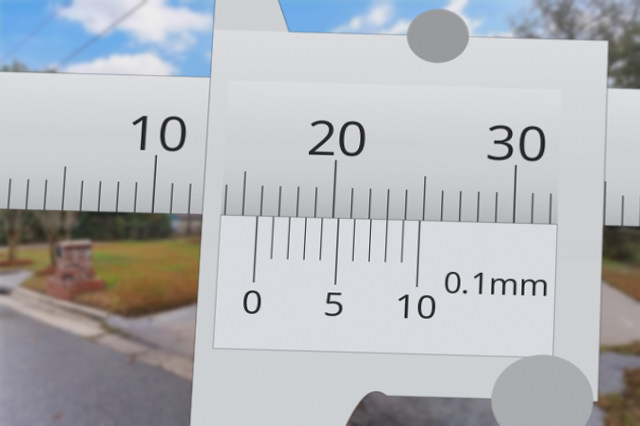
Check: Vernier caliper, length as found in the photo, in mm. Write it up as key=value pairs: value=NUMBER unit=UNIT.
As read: value=15.8 unit=mm
